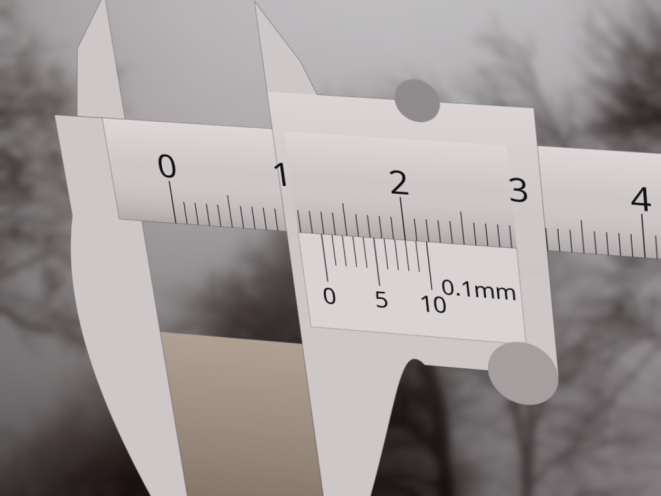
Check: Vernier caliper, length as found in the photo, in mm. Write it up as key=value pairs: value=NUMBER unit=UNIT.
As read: value=12.8 unit=mm
